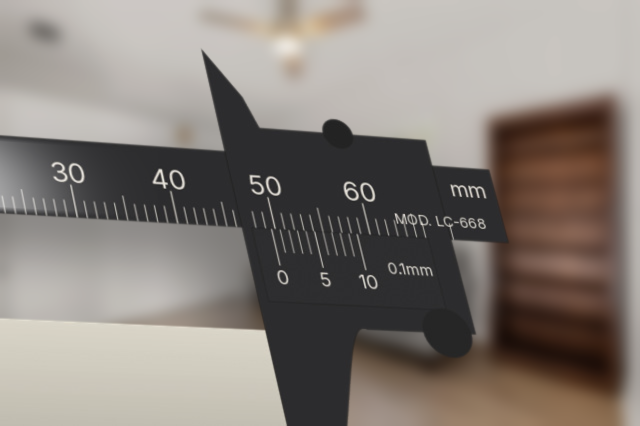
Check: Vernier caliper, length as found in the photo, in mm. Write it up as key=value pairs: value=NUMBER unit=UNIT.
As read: value=49.6 unit=mm
